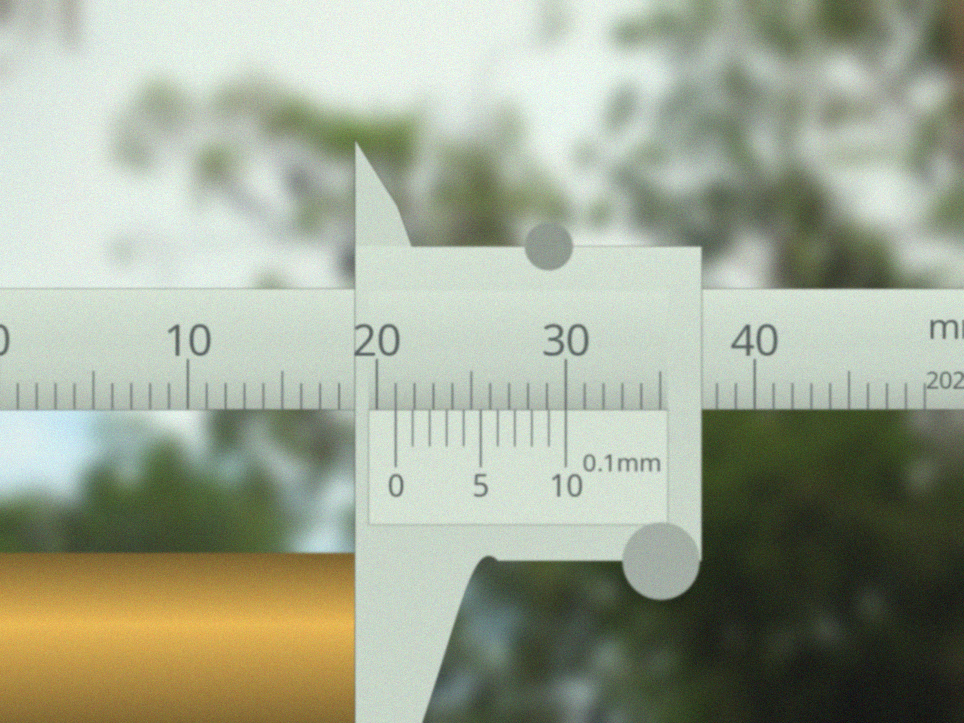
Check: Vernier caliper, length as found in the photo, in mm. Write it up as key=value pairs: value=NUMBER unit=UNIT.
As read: value=21.0 unit=mm
